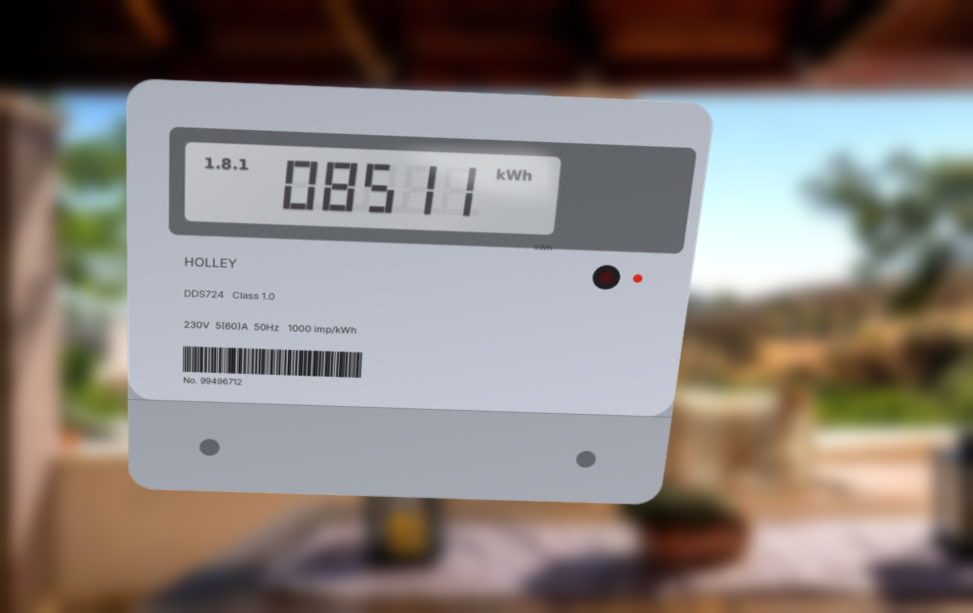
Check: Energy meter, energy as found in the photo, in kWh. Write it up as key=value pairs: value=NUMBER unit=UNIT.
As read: value=8511 unit=kWh
